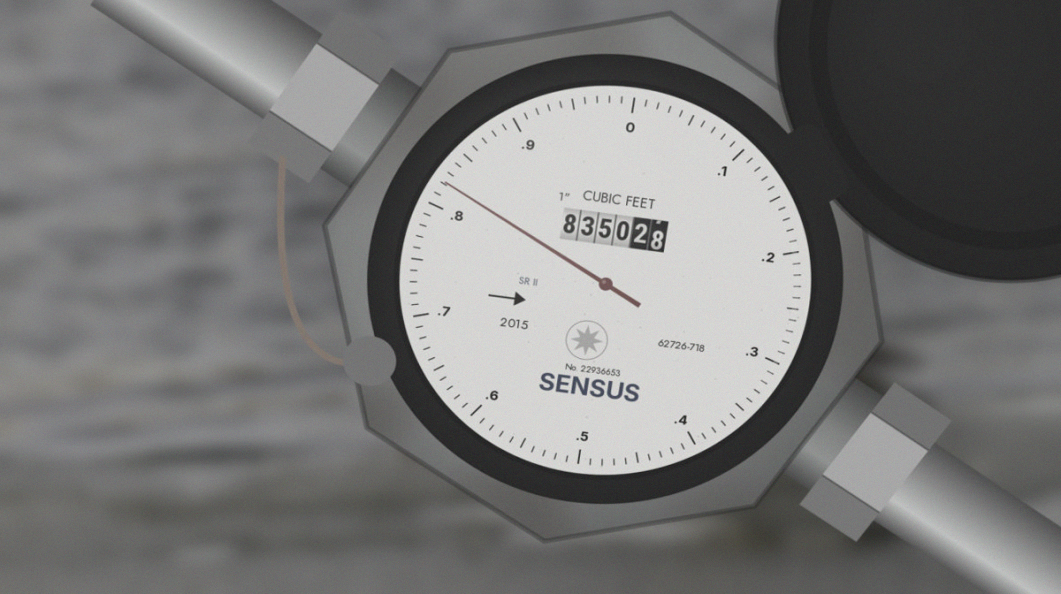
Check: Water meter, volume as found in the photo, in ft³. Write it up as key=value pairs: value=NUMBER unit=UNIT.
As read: value=835027.82 unit=ft³
